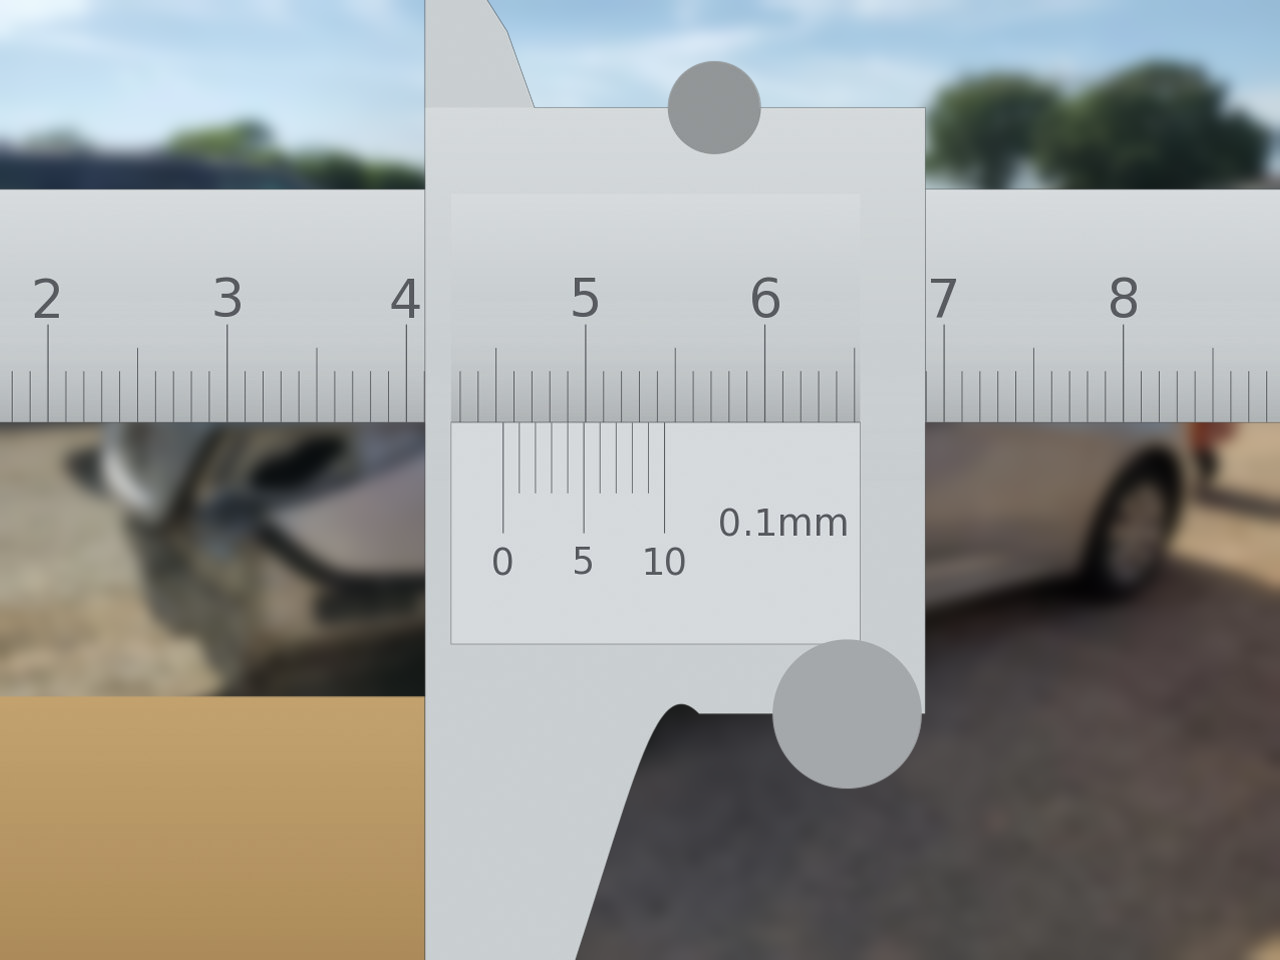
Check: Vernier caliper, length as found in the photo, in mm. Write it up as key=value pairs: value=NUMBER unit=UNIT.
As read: value=45.4 unit=mm
